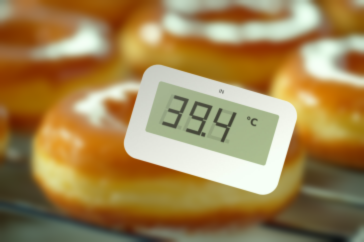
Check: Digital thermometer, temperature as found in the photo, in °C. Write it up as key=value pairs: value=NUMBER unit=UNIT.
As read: value=39.4 unit=°C
